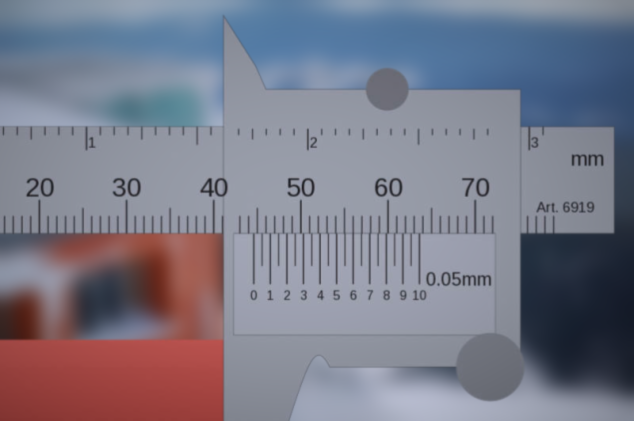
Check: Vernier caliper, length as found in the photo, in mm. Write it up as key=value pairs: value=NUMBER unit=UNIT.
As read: value=44.6 unit=mm
